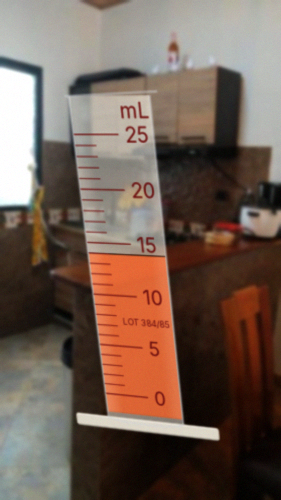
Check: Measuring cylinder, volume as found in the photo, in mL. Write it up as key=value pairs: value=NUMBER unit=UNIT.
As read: value=14 unit=mL
